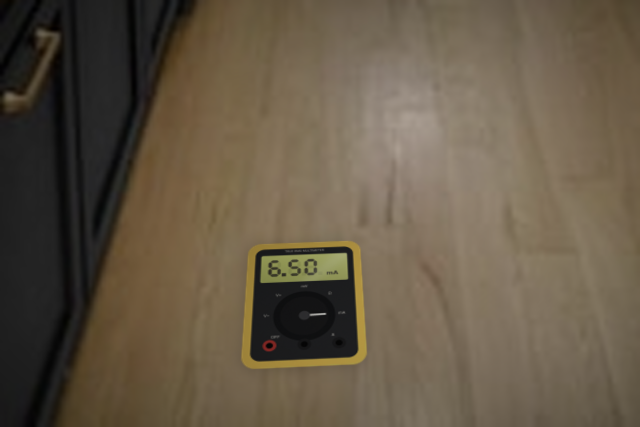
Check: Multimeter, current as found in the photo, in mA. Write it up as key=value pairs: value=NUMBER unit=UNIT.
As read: value=6.50 unit=mA
